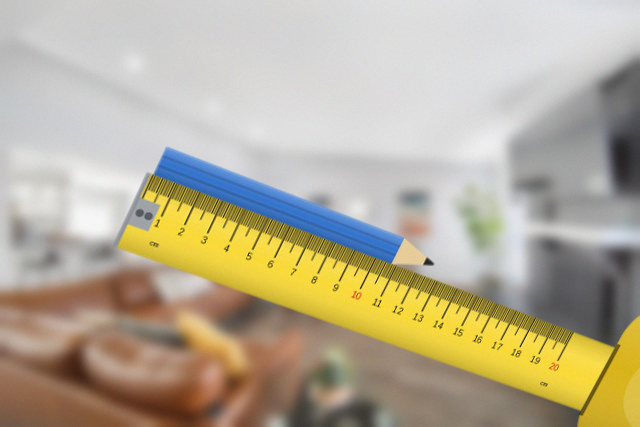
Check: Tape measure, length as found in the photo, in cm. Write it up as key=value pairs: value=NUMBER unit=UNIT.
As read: value=12.5 unit=cm
